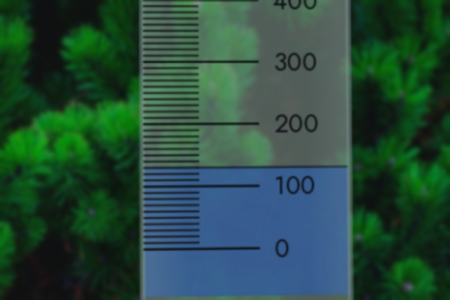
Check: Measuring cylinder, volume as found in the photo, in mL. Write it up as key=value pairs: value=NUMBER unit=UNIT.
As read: value=130 unit=mL
